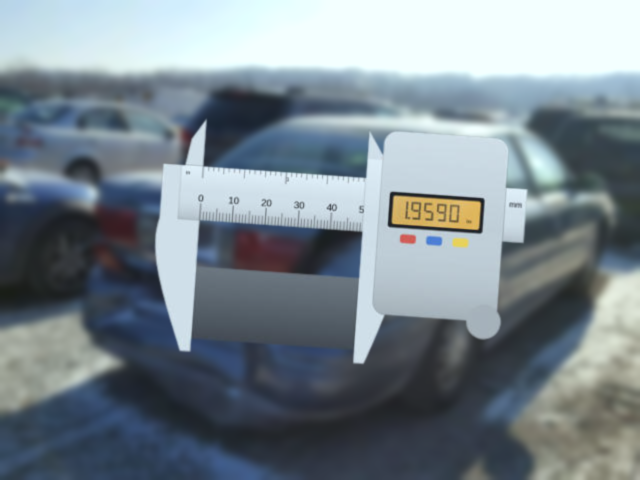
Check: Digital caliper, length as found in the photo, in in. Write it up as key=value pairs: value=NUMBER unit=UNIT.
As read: value=1.9590 unit=in
